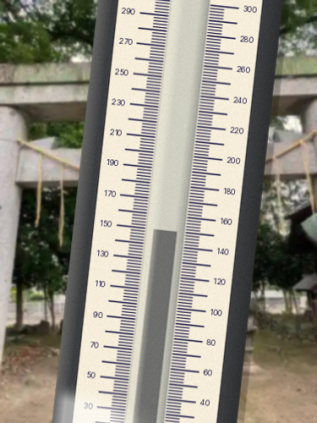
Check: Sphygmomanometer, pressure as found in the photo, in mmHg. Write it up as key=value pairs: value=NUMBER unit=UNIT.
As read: value=150 unit=mmHg
